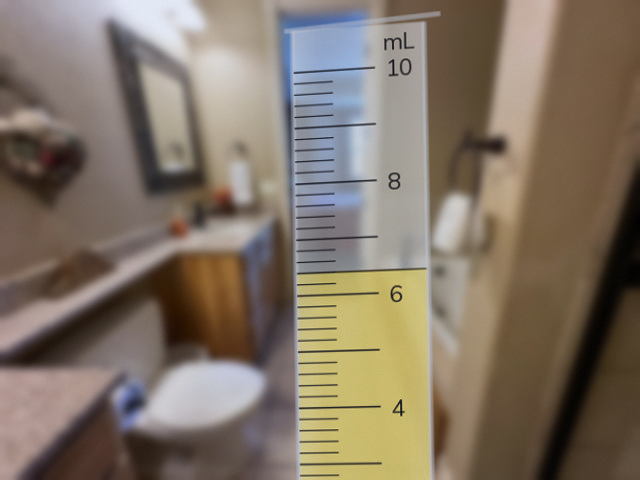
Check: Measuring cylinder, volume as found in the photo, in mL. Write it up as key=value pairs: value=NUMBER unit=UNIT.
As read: value=6.4 unit=mL
